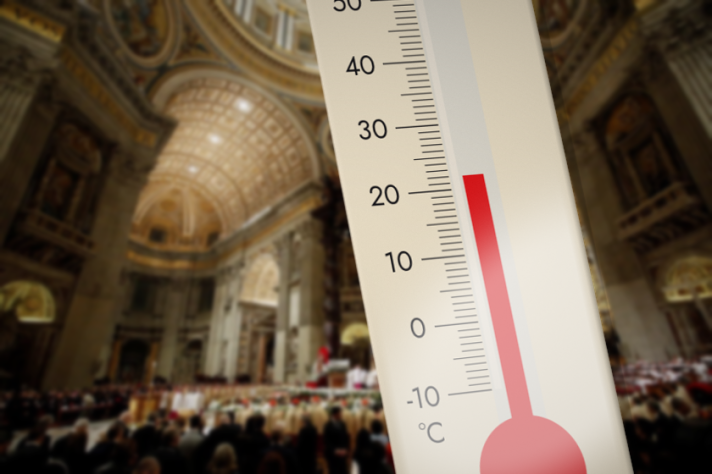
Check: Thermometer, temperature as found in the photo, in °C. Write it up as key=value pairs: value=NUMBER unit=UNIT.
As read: value=22 unit=°C
